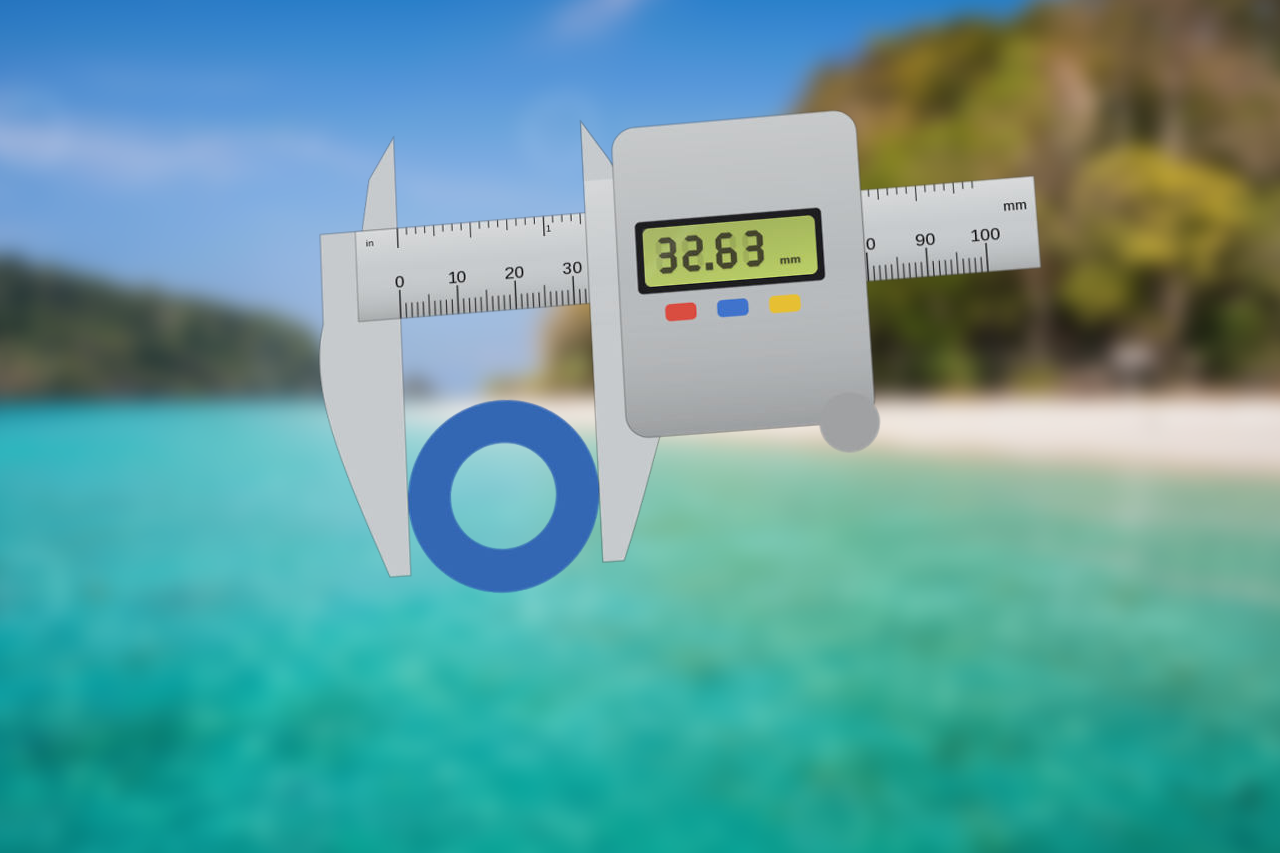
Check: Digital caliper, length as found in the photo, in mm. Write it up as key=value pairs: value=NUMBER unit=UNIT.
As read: value=32.63 unit=mm
